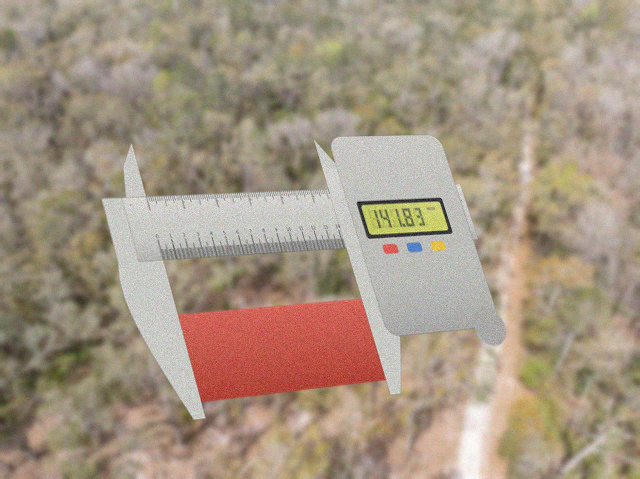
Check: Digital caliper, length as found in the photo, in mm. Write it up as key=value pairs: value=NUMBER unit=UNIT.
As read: value=141.83 unit=mm
